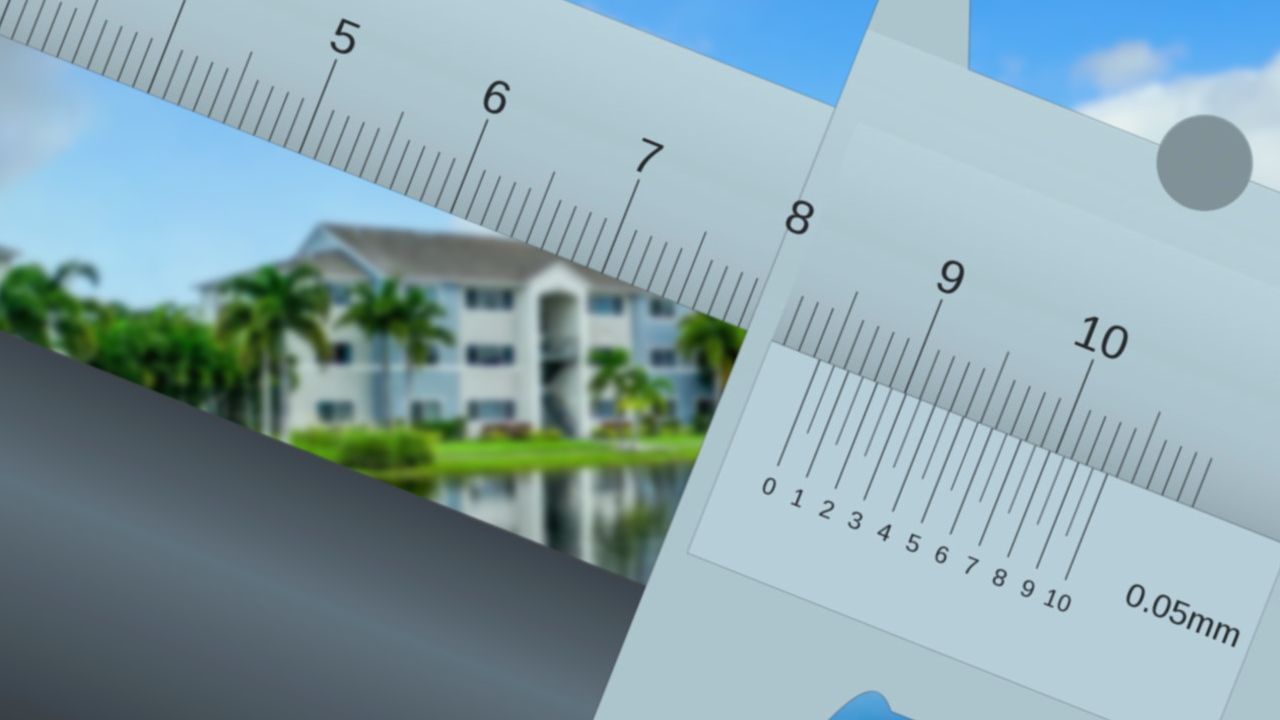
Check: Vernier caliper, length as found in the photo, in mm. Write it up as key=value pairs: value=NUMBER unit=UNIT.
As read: value=84.4 unit=mm
